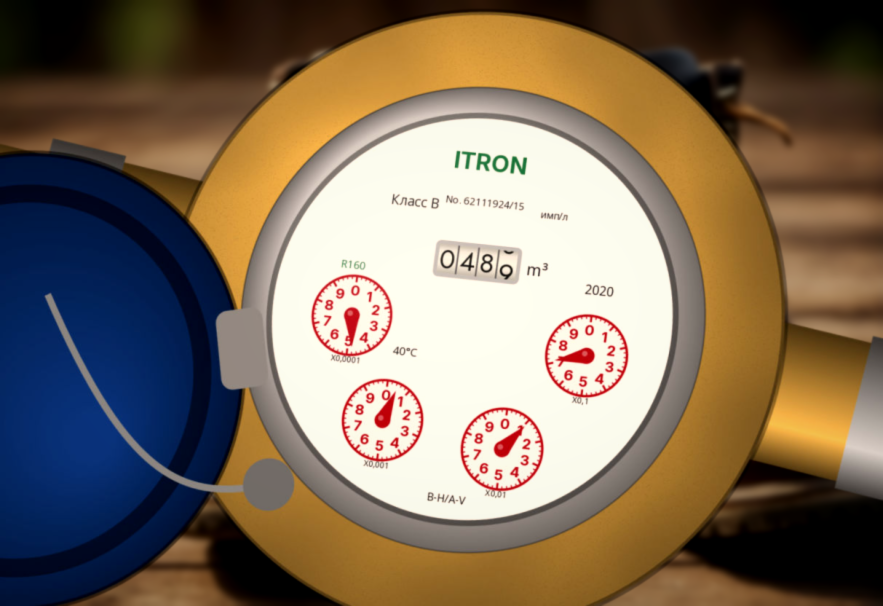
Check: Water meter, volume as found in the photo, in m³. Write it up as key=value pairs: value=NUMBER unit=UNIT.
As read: value=488.7104 unit=m³
